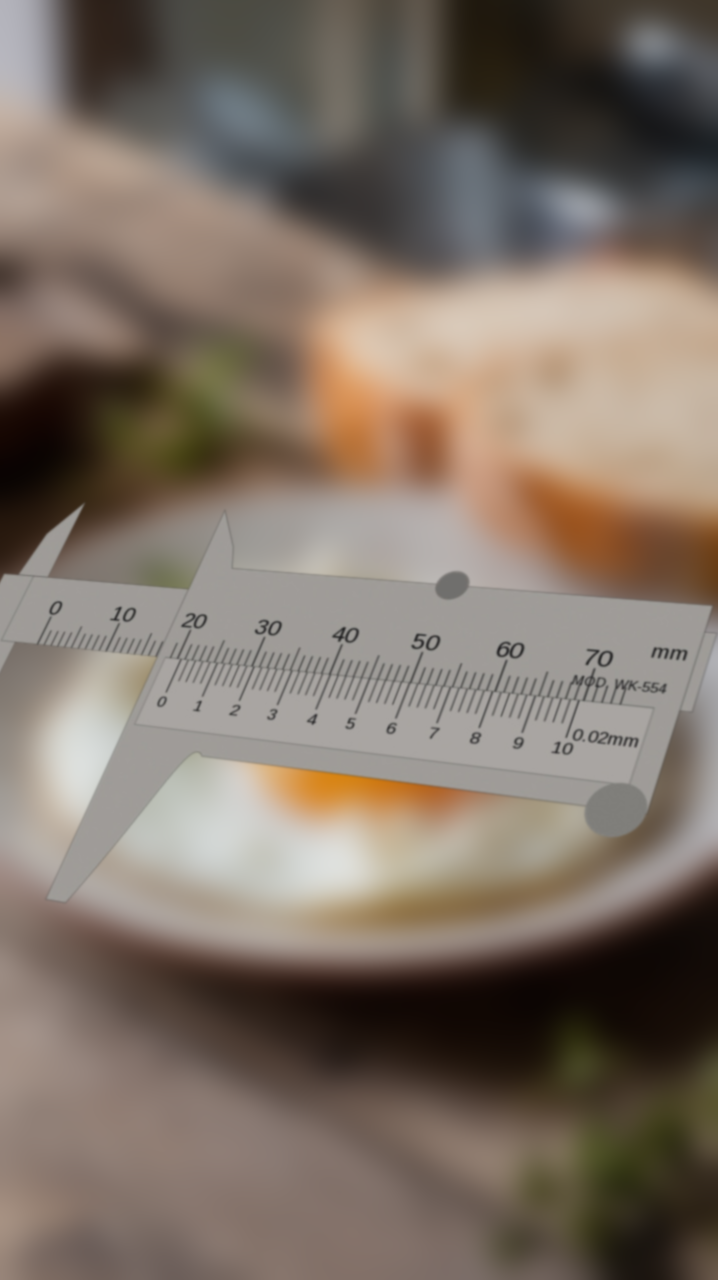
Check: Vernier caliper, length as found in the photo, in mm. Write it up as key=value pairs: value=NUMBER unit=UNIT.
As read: value=20.5 unit=mm
